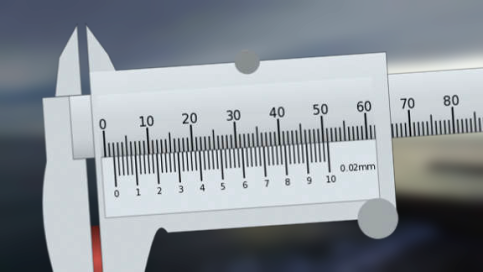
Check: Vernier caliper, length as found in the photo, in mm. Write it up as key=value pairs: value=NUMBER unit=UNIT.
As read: value=2.0 unit=mm
